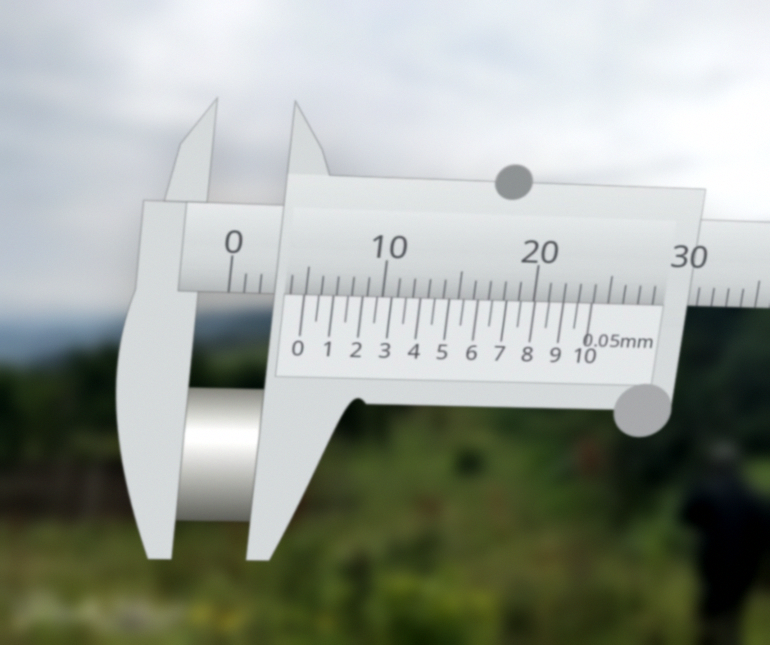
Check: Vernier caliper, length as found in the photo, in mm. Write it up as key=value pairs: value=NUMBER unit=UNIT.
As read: value=4.9 unit=mm
